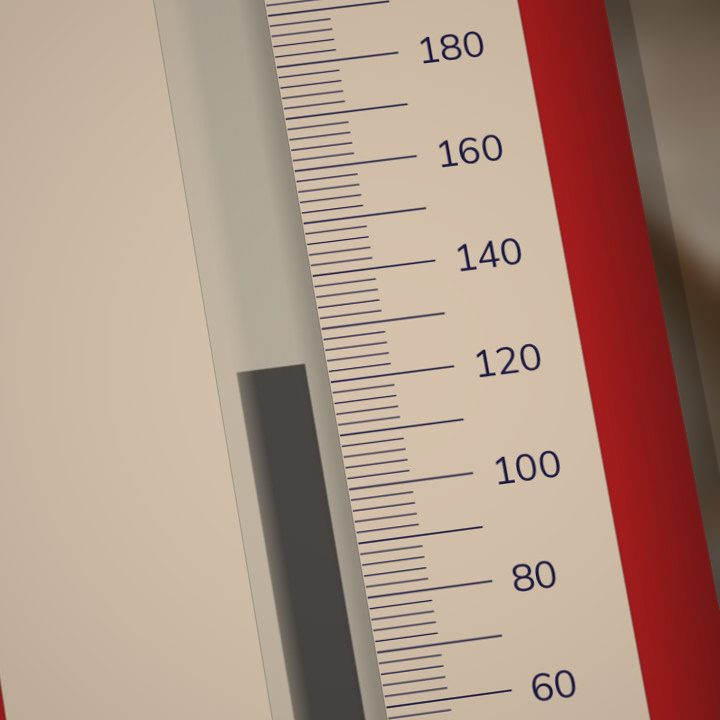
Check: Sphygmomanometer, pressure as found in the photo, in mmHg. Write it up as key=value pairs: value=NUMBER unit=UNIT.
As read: value=124 unit=mmHg
